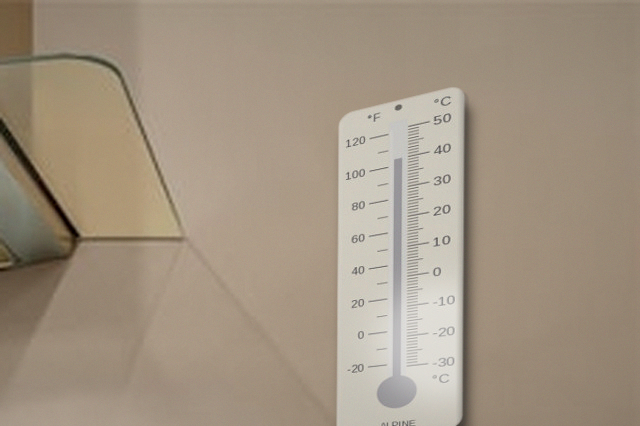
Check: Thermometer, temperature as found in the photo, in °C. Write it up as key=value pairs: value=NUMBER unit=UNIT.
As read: value=40 unit=°C
